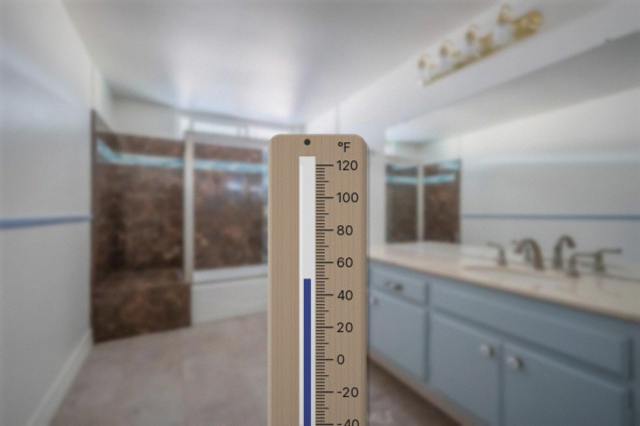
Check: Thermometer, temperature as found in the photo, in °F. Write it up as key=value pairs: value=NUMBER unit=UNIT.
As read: value=50 unit=°F
